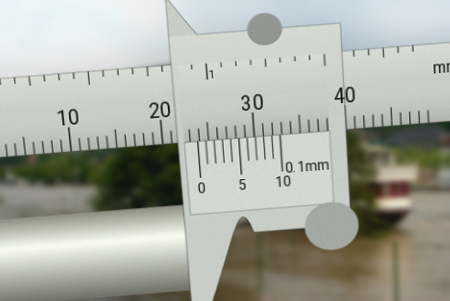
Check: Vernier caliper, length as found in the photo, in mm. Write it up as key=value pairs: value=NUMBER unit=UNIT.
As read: value=23.8 unit=mm
